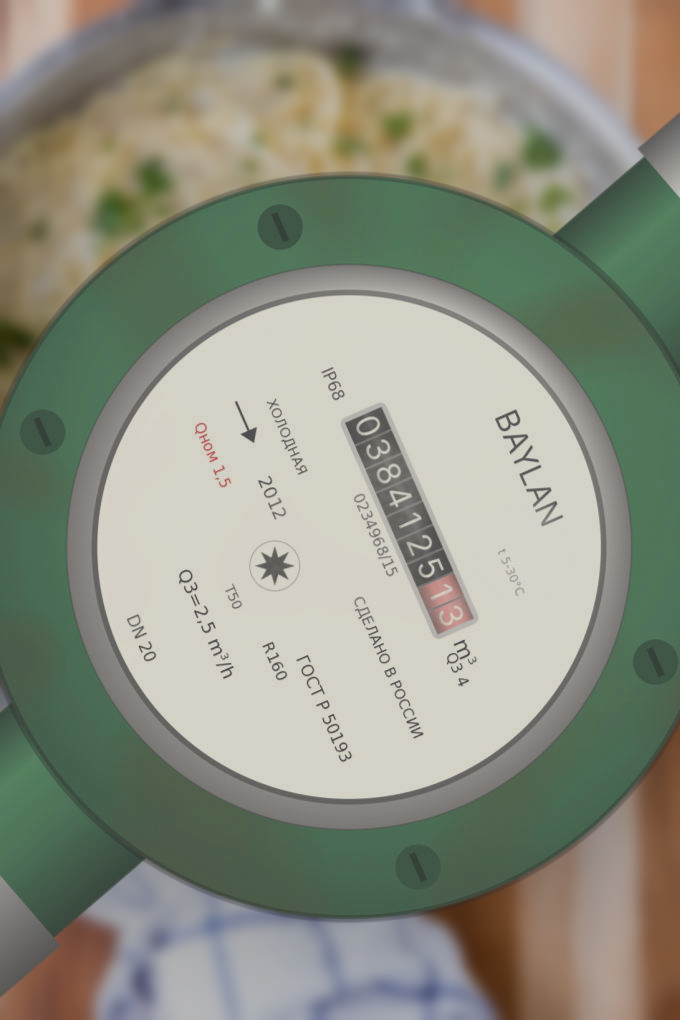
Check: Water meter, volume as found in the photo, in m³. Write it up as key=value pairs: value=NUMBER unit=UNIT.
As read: value=384125.13 unit=m³
